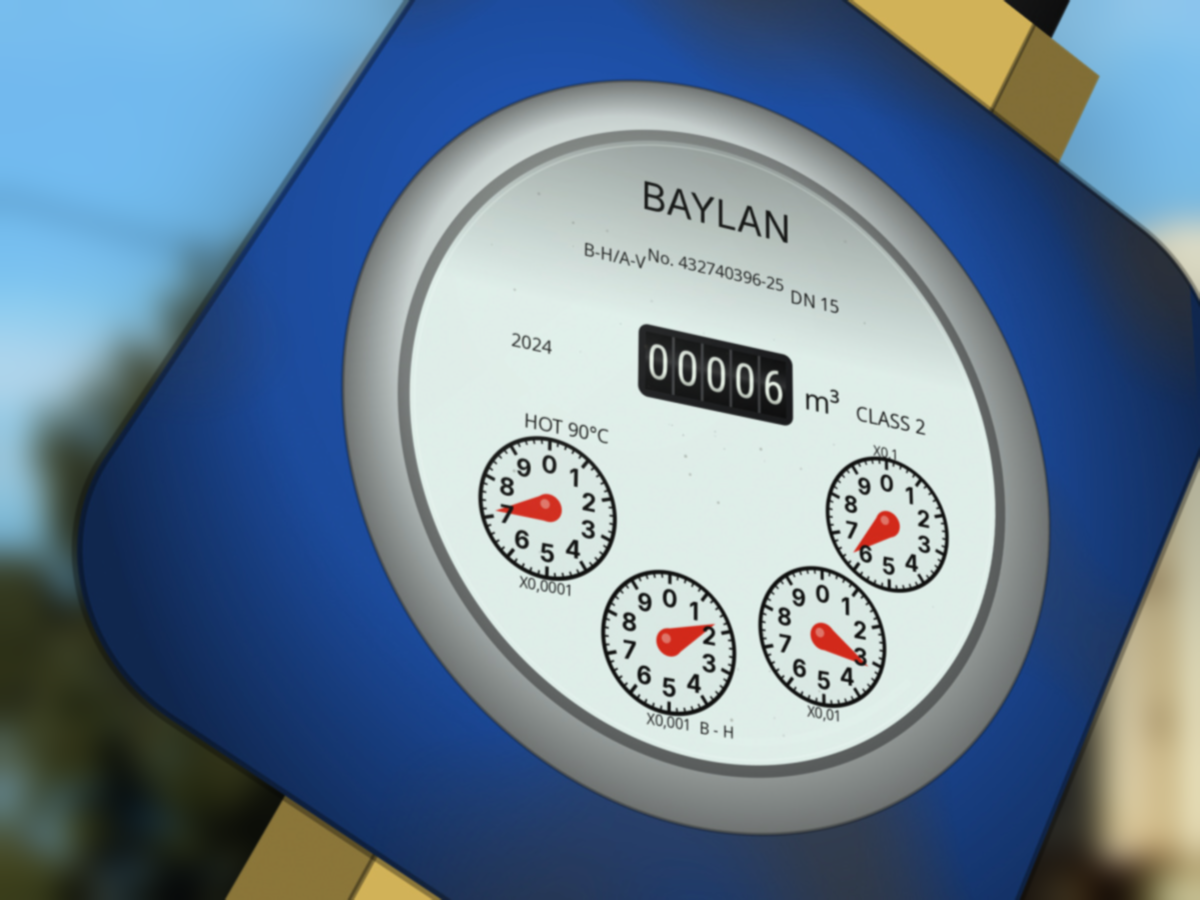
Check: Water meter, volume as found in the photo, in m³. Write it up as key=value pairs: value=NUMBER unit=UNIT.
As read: value=6.6317 unit=m³
